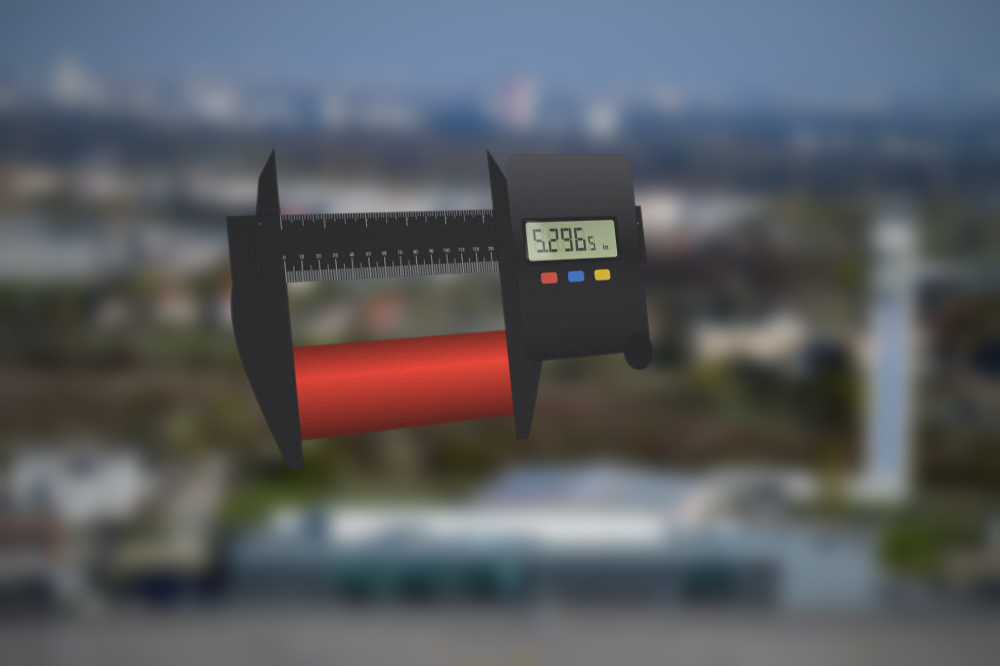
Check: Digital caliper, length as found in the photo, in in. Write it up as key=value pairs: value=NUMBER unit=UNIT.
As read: value=5.2965 unit=in
